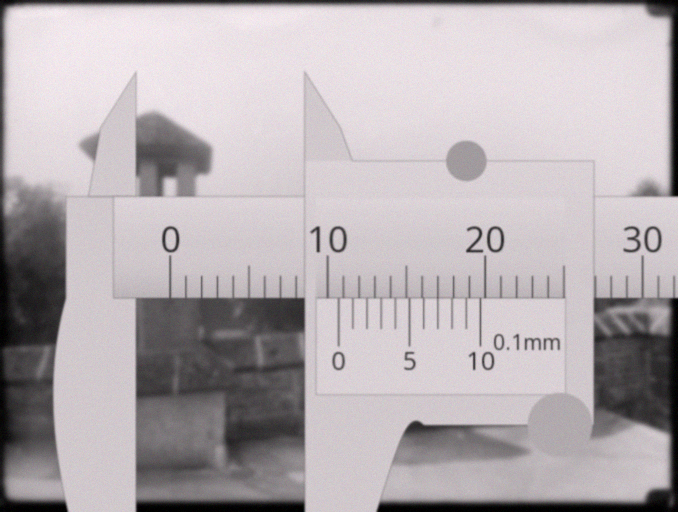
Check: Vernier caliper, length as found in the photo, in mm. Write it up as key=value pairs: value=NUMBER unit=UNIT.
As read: value=10.7 unit=mm
